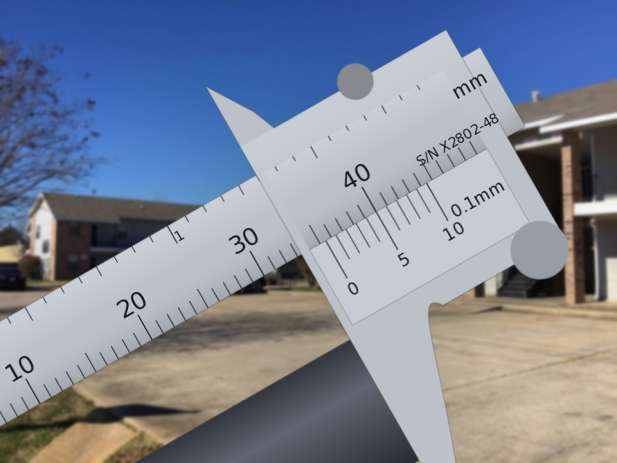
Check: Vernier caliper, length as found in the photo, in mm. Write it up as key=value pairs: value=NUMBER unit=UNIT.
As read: value=35.5 unit=mm
